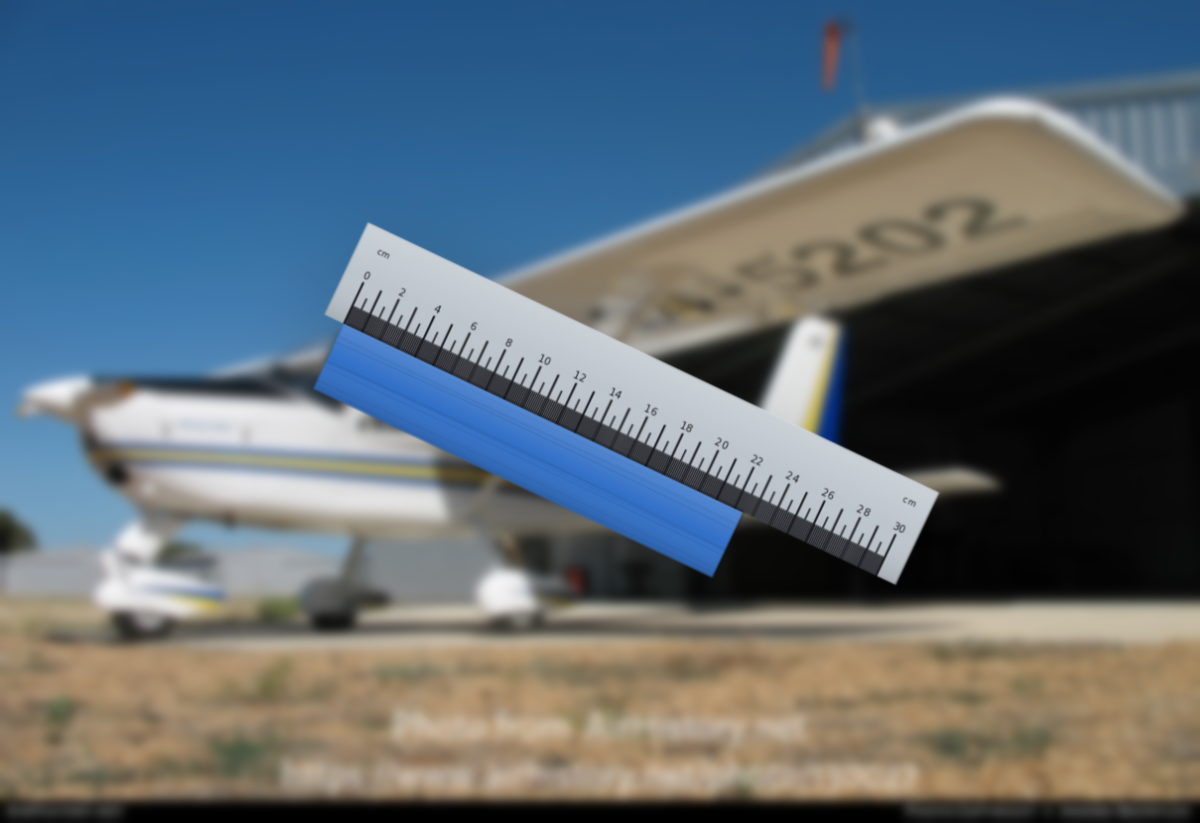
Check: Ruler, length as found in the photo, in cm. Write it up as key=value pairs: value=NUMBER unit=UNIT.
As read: value=22.5 unit=cm
